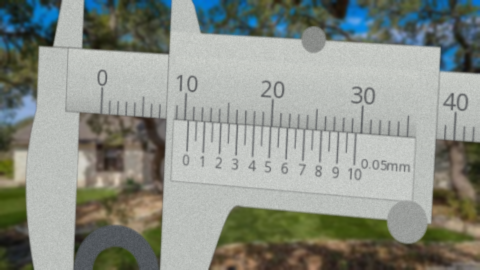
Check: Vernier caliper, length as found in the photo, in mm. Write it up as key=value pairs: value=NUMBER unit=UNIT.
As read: value=10.4 unit=mm
